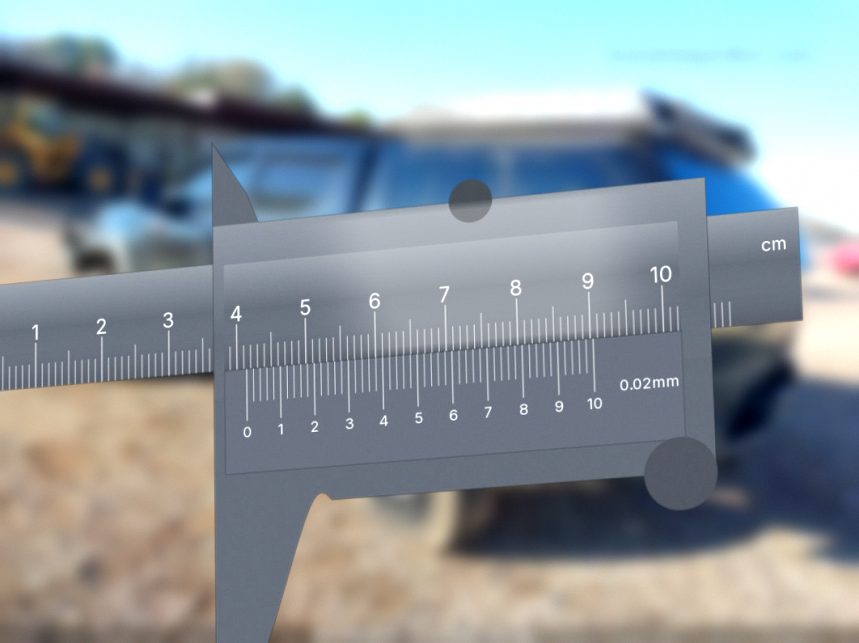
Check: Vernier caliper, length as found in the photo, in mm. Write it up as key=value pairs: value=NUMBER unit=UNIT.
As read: value=41.4 unit=mm
